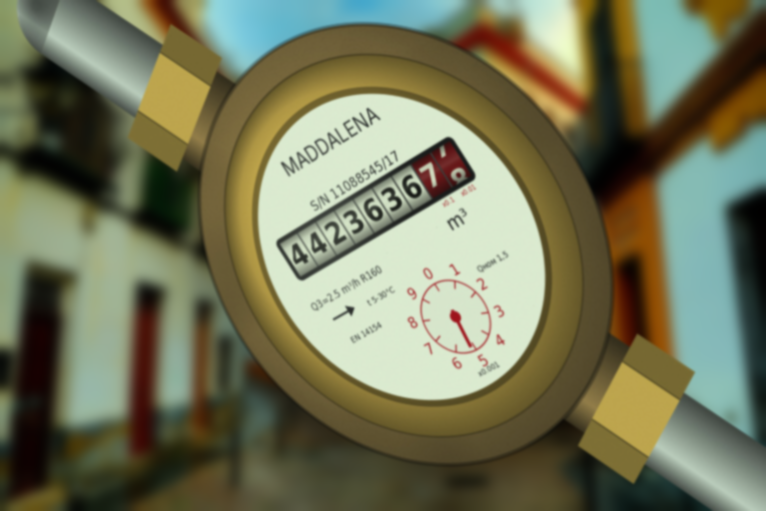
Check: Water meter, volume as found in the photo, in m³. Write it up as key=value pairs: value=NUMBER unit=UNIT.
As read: value=4423636.775 unit=m³
